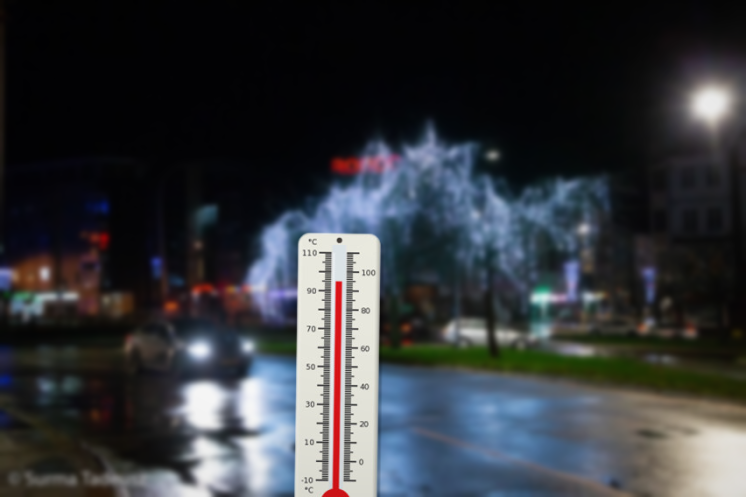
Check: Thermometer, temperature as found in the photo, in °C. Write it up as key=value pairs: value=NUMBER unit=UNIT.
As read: value=95 unit=°C
